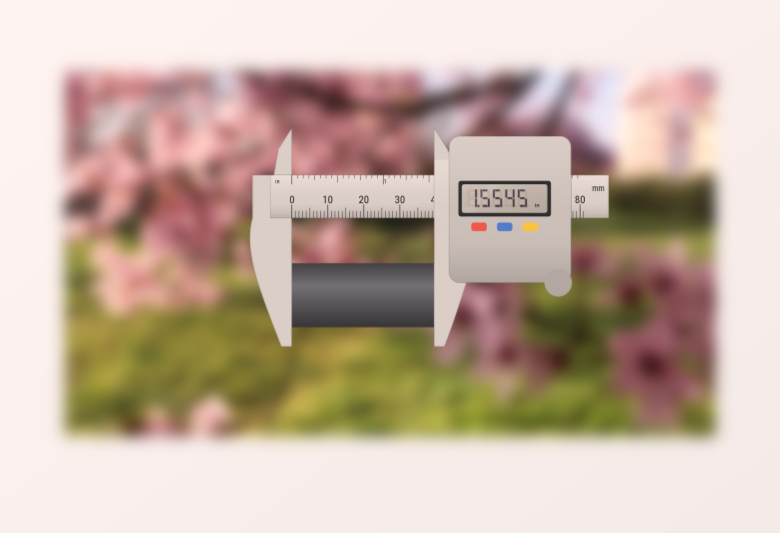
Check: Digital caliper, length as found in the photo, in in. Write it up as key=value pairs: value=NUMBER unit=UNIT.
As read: value=1.5545 unit=in
